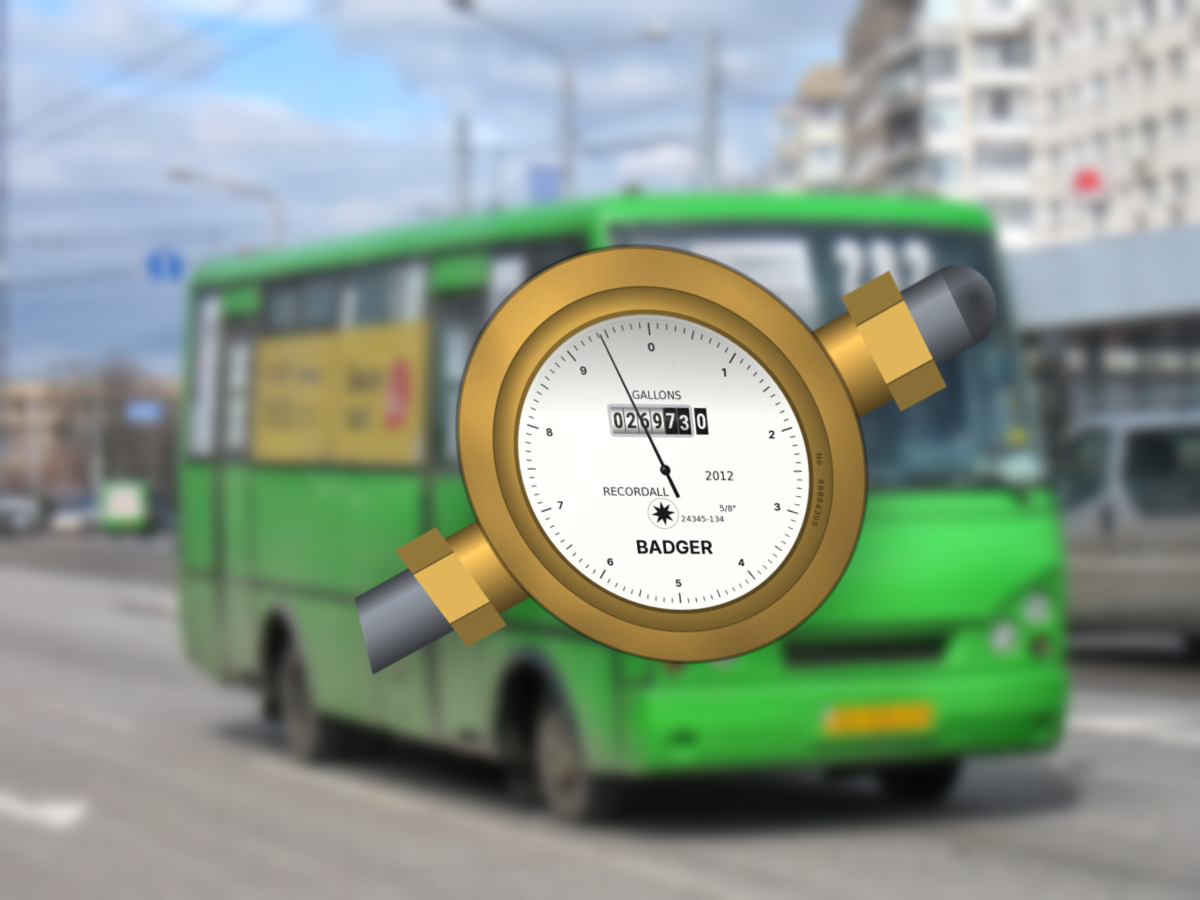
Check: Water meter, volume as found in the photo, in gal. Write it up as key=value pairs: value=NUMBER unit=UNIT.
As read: value=269729.4 unit=gal
